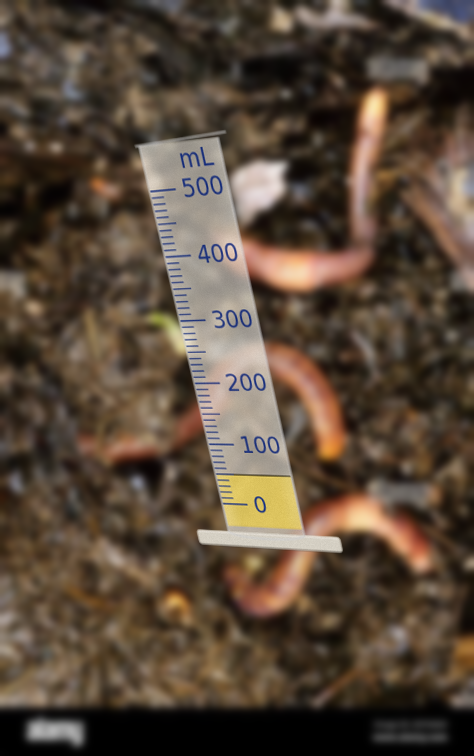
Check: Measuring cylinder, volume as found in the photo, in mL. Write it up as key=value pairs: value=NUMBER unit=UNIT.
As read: value=50 unit=mL
